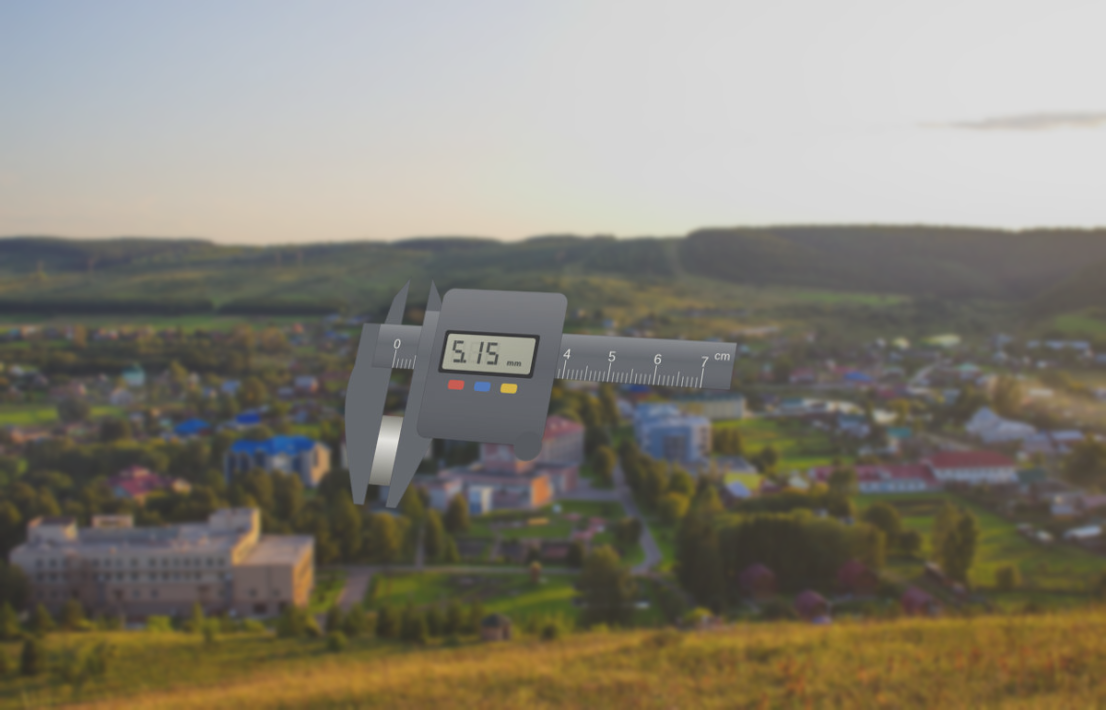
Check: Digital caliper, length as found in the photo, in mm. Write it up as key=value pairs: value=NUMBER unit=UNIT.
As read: value=5.15 unit=mm
